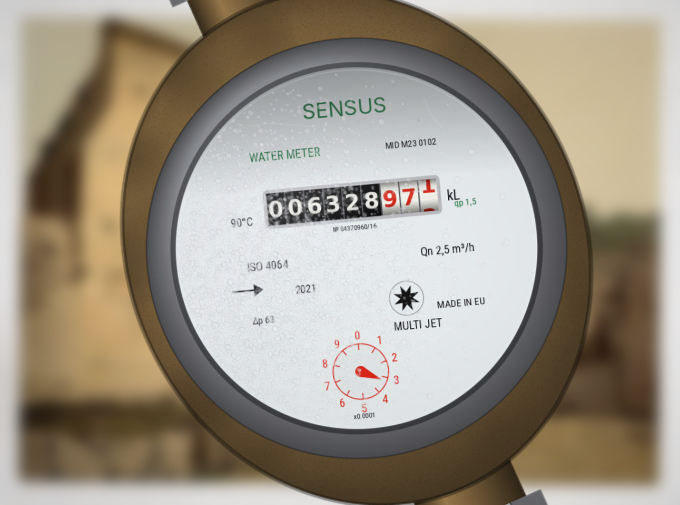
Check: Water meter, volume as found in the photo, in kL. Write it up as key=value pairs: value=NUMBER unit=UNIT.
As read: value=6328.9713 unit=kL
